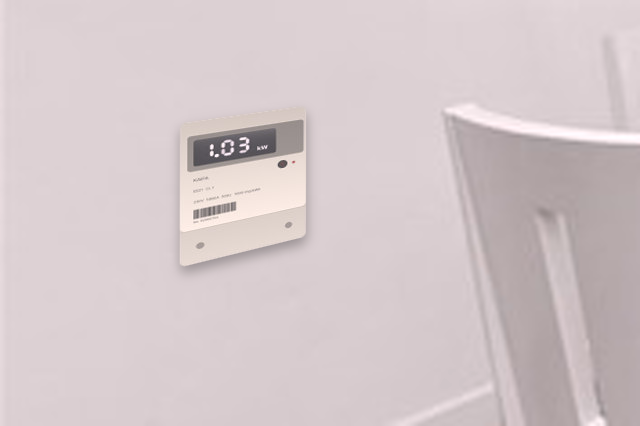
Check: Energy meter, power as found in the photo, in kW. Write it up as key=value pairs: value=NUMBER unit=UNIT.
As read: value=1.03 unit=kW
